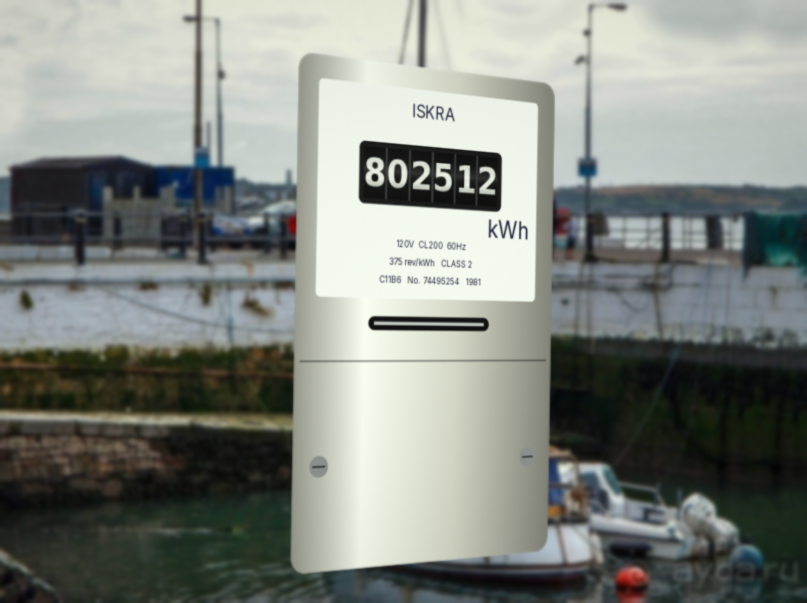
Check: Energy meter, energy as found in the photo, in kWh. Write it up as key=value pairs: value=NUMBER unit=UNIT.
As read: value=802512 unit=kWh
